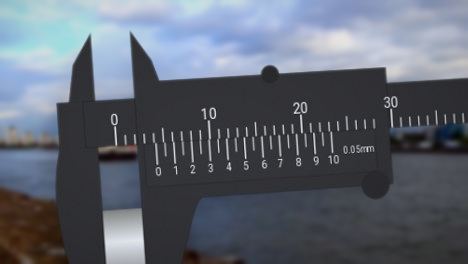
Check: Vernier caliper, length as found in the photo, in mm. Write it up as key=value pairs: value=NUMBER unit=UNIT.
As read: value=4.2 unit=mm
